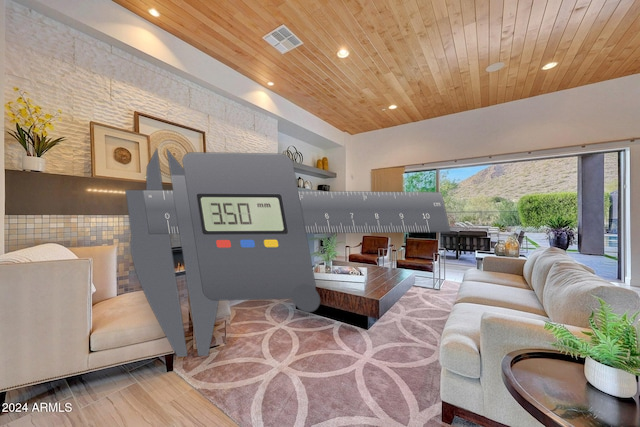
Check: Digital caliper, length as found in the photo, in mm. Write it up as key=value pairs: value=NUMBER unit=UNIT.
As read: value=3.50 unit=mm
